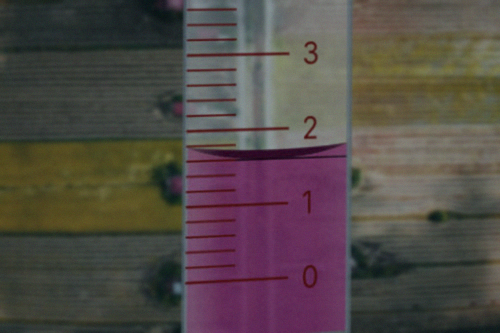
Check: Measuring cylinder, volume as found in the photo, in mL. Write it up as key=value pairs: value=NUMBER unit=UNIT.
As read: value=1.6 unit=mL
